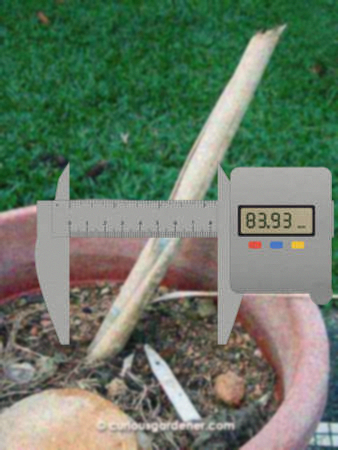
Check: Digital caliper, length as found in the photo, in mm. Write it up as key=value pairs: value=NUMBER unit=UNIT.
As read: value=83.93 unit=mm
